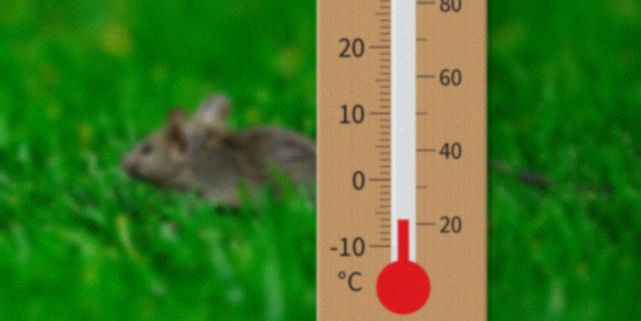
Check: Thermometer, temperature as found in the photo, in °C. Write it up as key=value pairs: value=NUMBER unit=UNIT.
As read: value=-6 unit=°C
